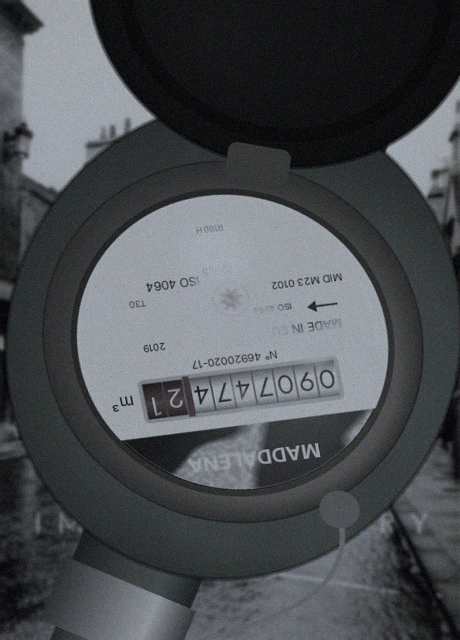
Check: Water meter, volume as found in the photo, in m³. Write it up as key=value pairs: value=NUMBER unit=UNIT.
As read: value=907474.21 unit=m³
